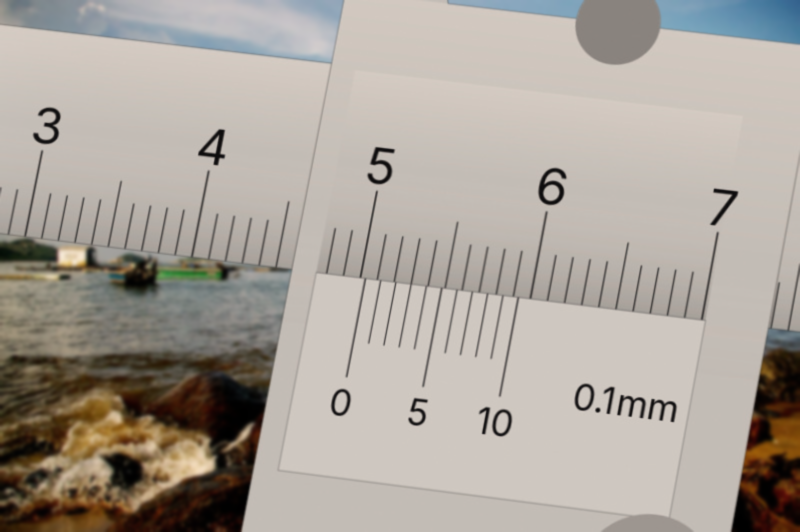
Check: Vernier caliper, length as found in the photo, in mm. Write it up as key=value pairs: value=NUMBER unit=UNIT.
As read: value=50.3 unit=mm
